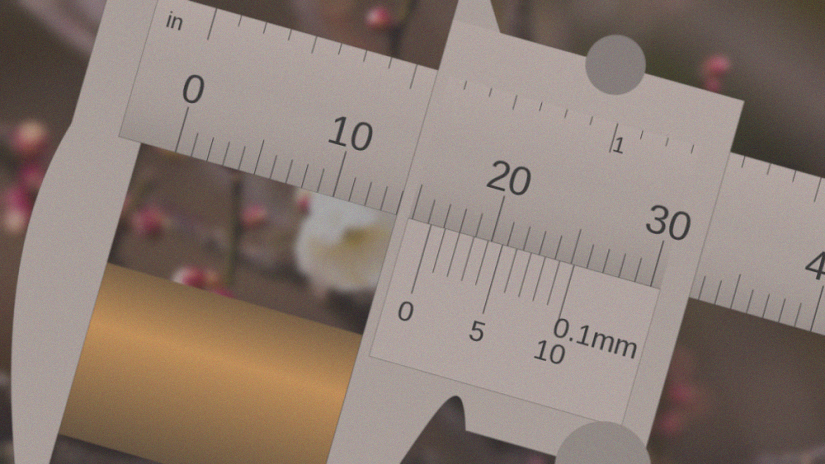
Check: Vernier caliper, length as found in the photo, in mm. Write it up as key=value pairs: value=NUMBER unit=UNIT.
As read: value=16.2 unit=mm
